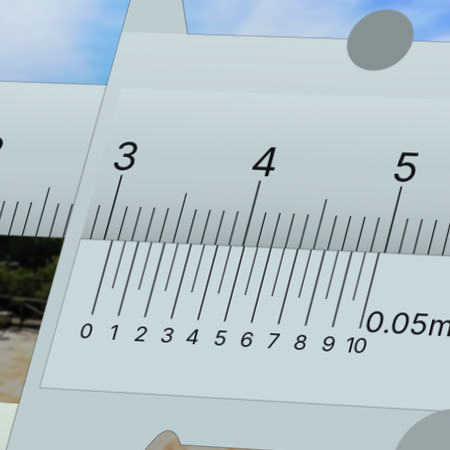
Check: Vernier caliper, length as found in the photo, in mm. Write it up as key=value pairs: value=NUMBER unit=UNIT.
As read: value=30.6 unit=mm
